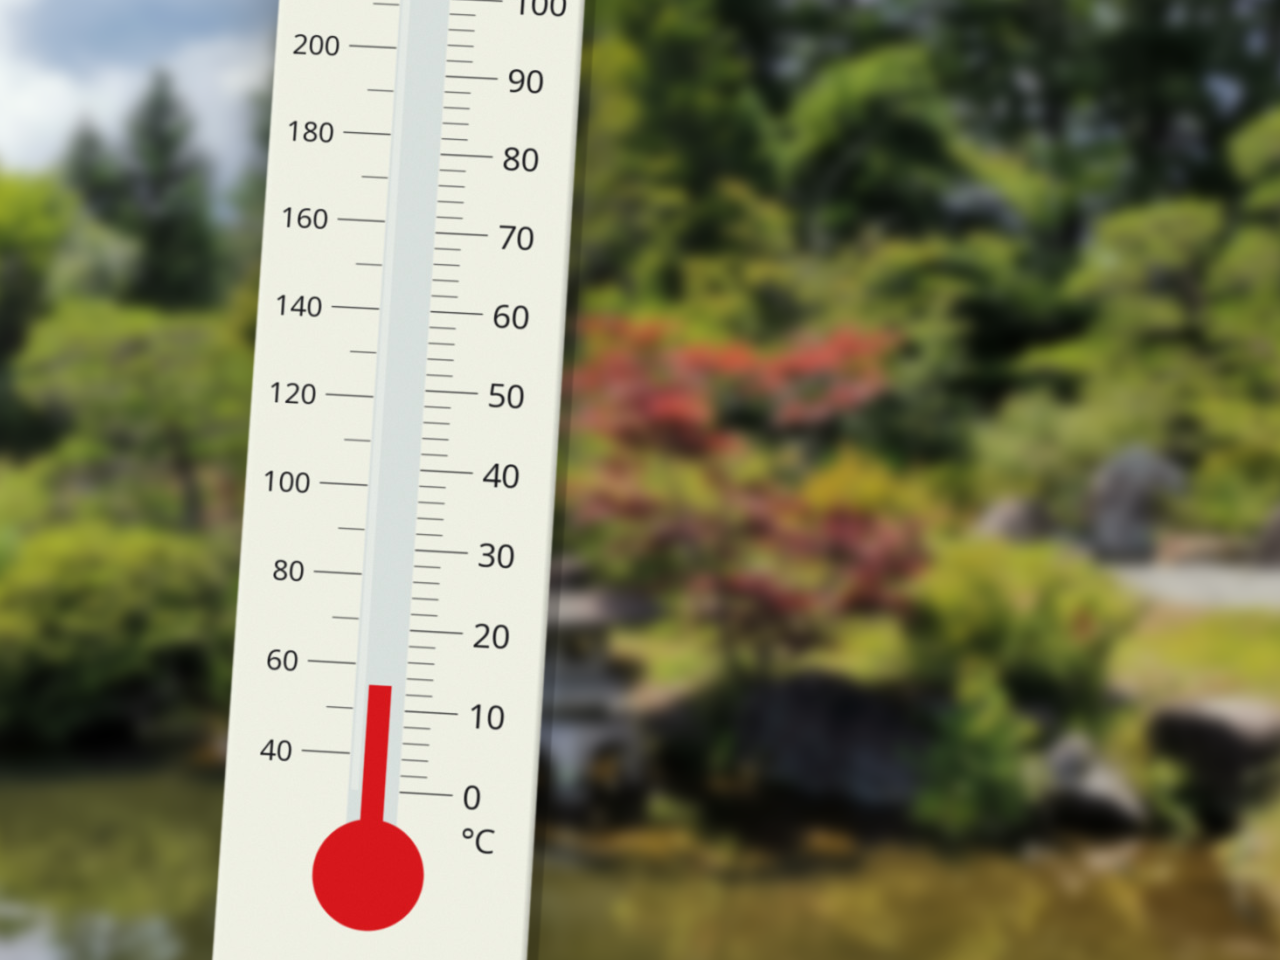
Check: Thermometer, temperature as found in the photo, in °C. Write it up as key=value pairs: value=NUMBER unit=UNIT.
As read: value=13 unit=°C
